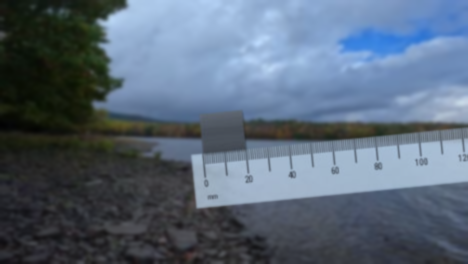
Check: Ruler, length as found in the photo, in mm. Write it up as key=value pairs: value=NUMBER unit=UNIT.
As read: value=20 unit=mm
